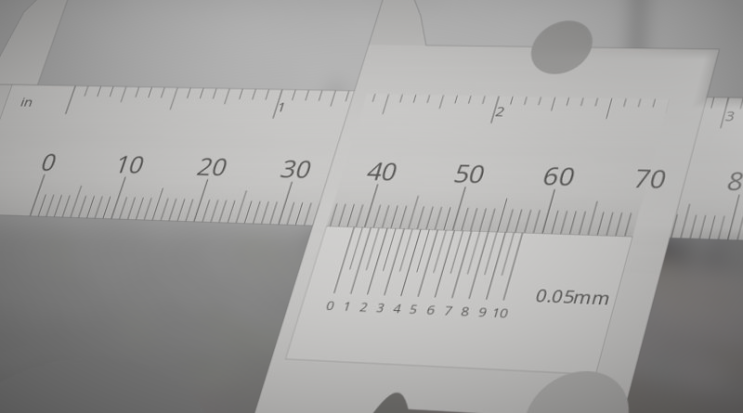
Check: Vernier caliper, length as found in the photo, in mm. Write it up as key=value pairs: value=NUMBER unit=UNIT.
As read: value=38.8 unit=mm
